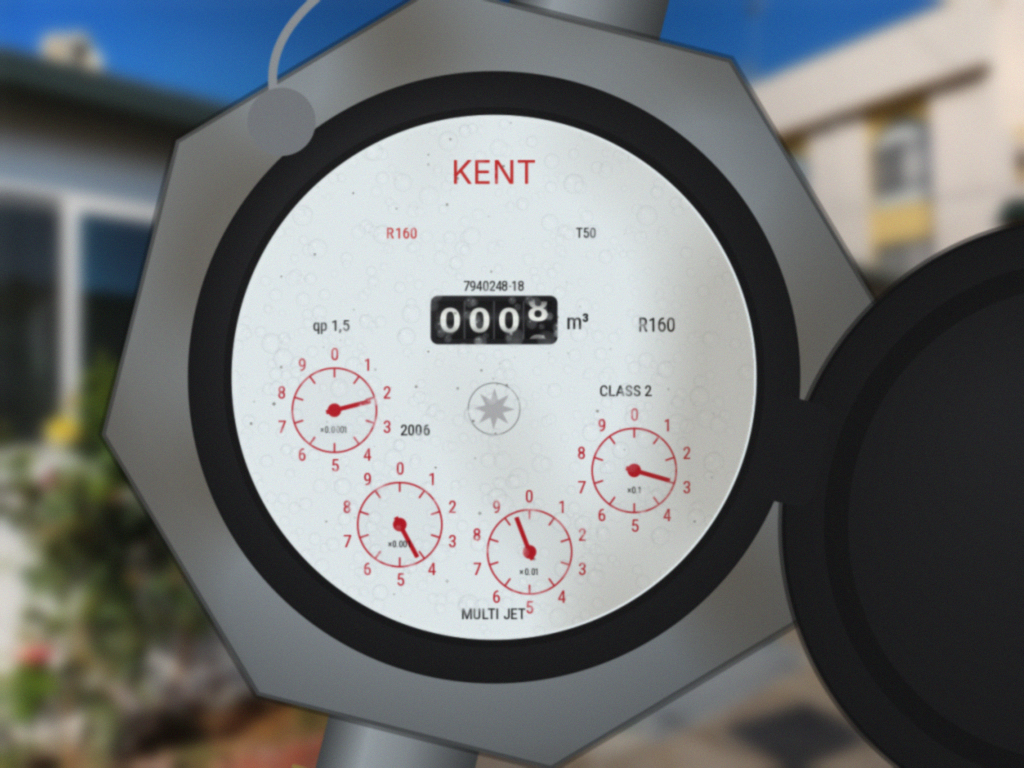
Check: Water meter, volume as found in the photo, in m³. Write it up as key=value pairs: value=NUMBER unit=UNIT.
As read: value=8.2942 unit=m³
